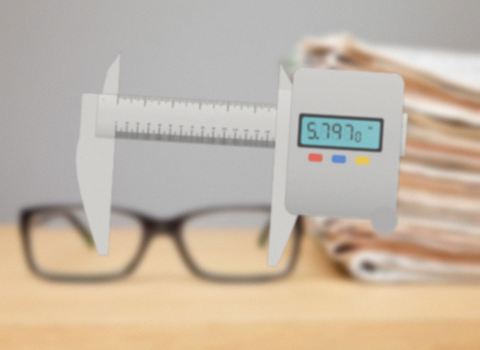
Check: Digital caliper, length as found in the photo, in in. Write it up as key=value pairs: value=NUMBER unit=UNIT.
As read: value=5.7970 unit=in
